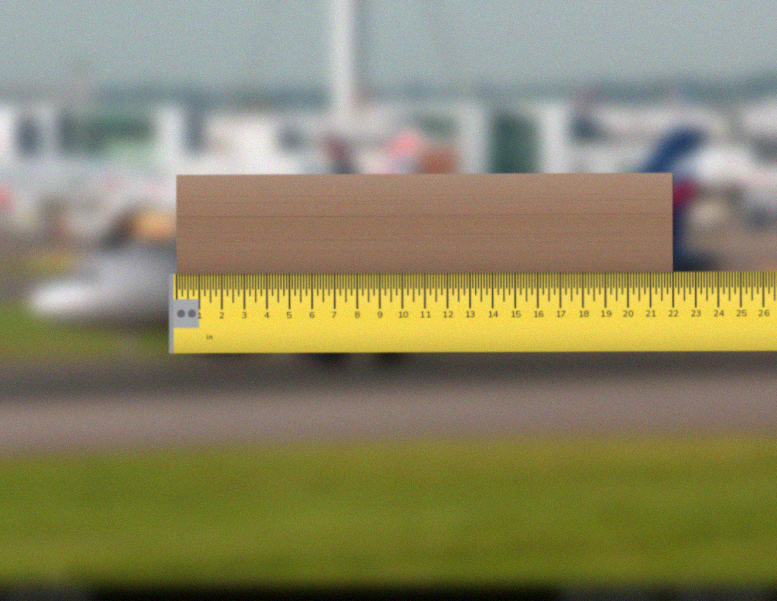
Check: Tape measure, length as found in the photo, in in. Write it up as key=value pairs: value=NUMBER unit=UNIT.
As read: value=22 unit=in
